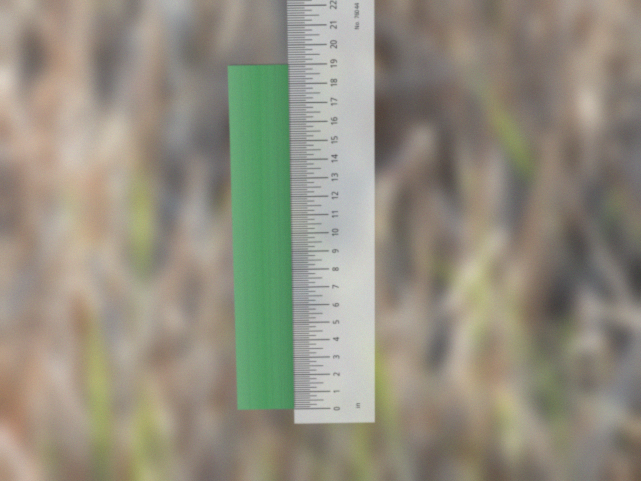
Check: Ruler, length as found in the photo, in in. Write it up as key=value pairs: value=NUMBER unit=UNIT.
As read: value=19 unit=in
